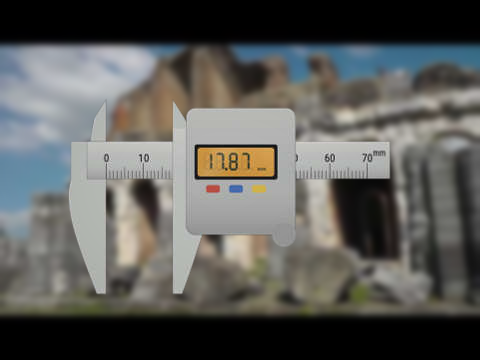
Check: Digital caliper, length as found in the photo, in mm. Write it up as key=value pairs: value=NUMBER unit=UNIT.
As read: value=17.87 unit=mm
